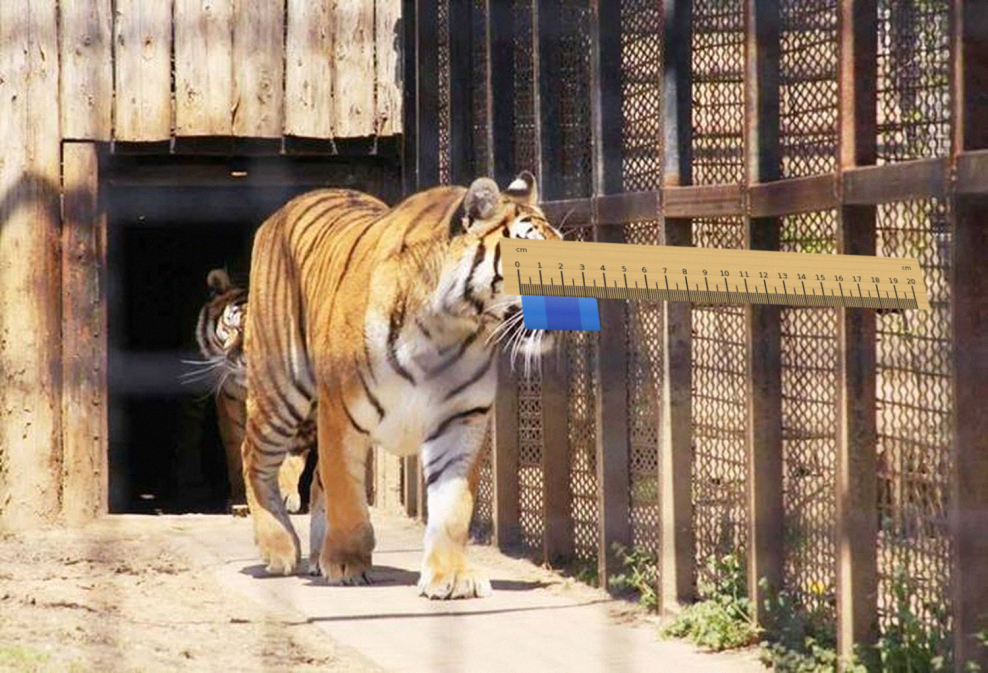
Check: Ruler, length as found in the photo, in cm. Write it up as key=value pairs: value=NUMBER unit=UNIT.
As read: value=3.5 unit=cm
